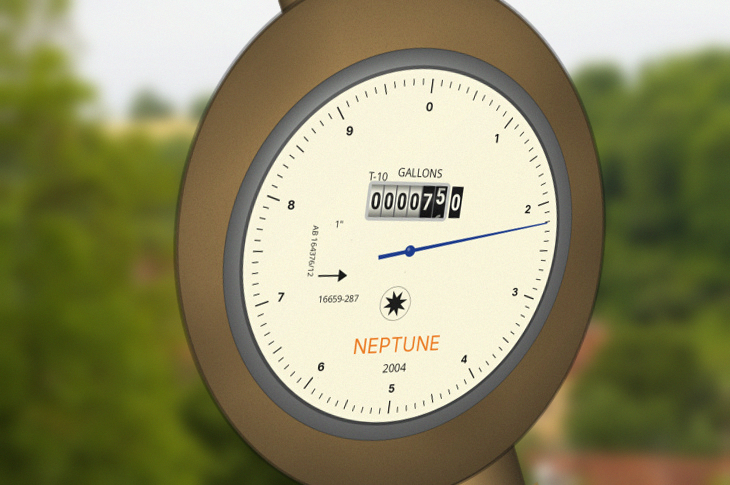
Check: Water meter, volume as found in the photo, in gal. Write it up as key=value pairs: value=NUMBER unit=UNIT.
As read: value=752.2 unit=gal
